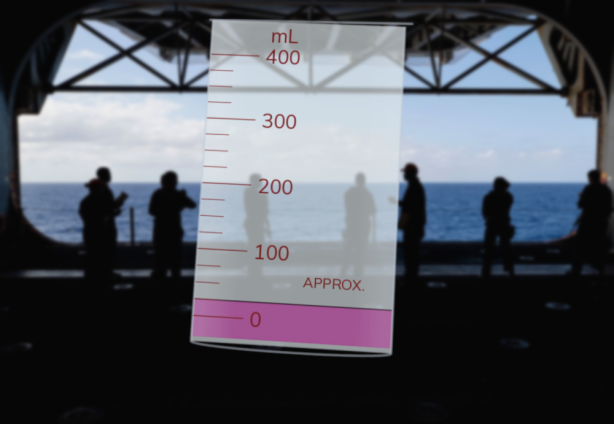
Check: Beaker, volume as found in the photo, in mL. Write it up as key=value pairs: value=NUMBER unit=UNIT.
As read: value=25 unit=mL
